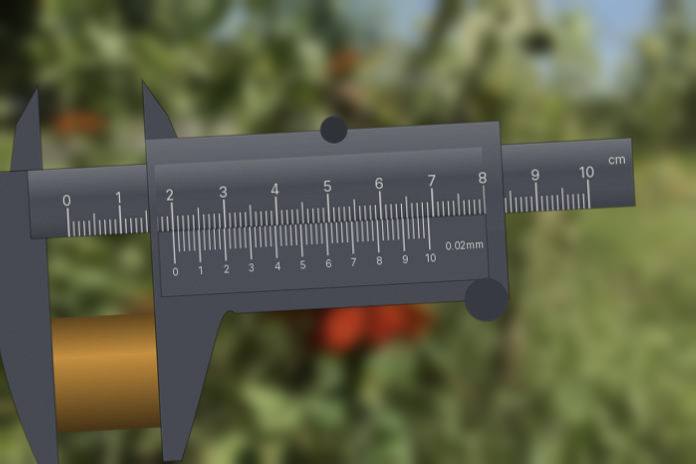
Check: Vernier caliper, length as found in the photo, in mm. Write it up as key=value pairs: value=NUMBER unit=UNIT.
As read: value=20.0 unit=mm
